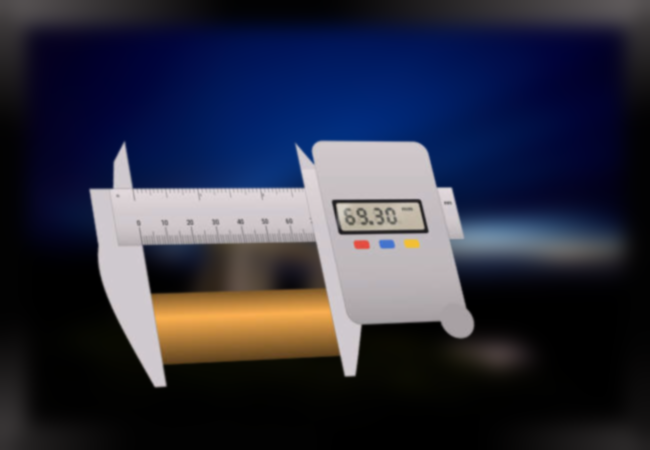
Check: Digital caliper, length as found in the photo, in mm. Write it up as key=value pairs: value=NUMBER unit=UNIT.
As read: value=69.30 unit=mm
